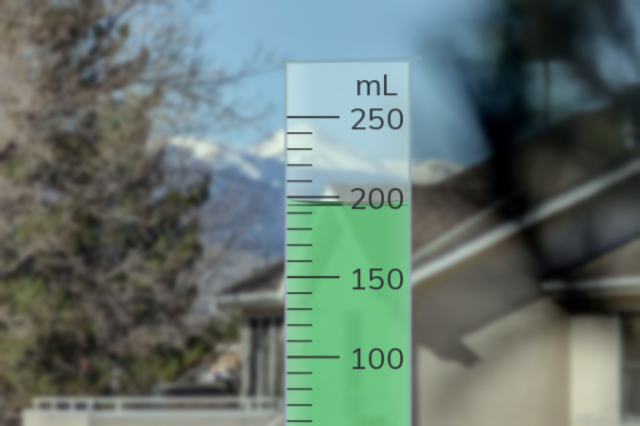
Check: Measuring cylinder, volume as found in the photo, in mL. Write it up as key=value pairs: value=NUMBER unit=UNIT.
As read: value=195 unit=mL
